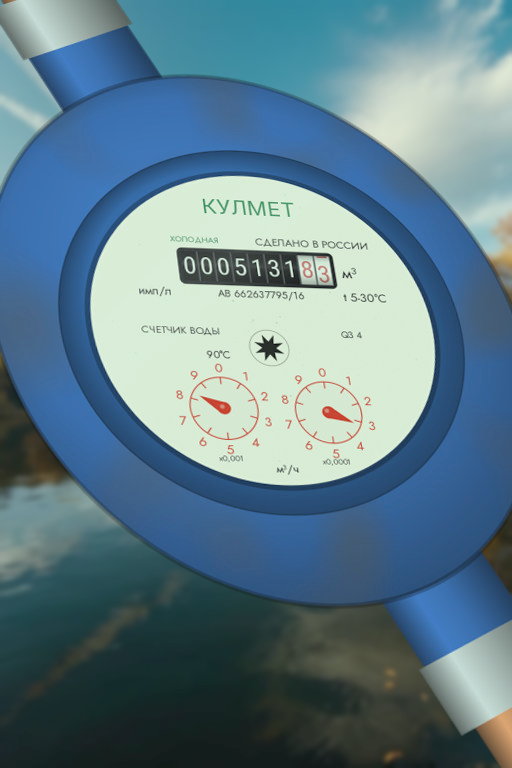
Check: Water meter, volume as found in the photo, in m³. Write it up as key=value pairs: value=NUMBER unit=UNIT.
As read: value=5131.8283 unit=m³
